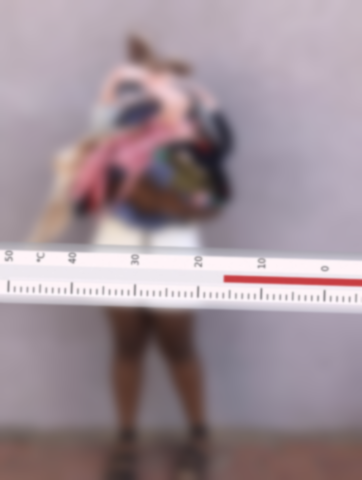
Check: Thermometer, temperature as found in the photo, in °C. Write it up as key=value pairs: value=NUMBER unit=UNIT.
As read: value=16 unit=°C
